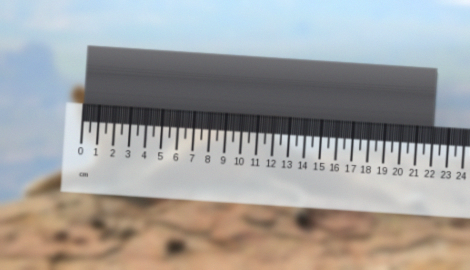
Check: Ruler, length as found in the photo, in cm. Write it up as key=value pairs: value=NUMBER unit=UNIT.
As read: value=22 unit=cm
